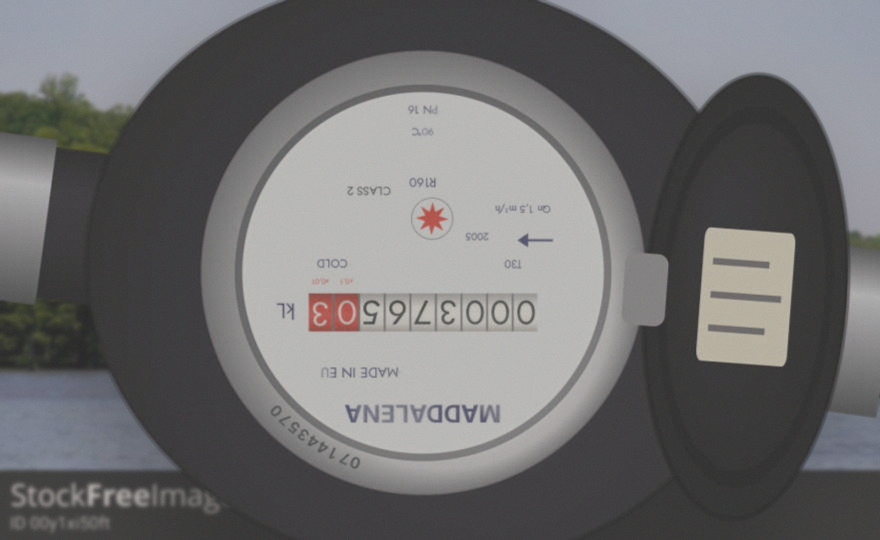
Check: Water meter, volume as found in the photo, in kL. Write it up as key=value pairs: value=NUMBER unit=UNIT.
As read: value=3765.03 unit=kL
